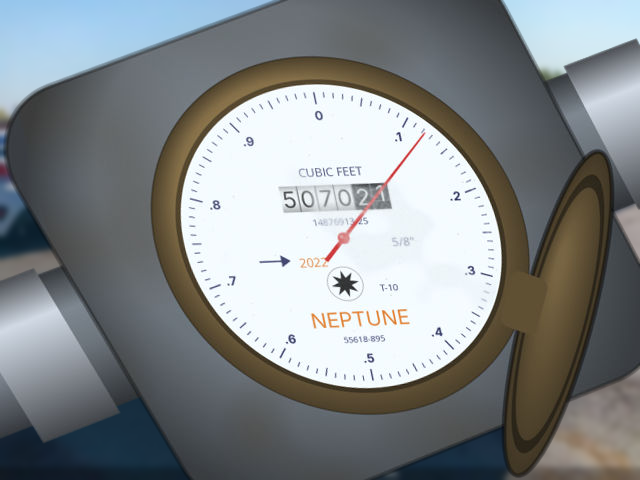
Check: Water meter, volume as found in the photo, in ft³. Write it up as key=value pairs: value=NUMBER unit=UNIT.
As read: value=507021.12 unit=ft³
